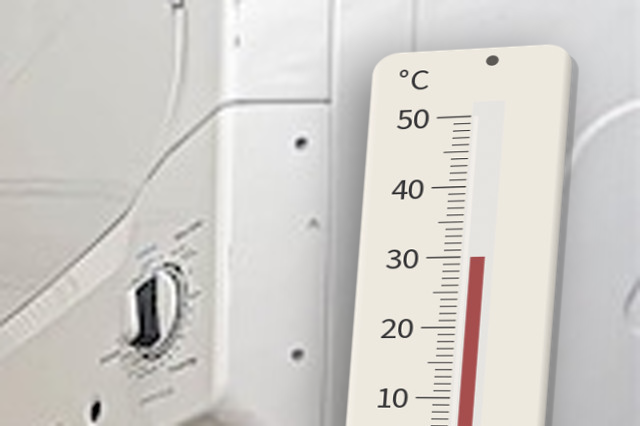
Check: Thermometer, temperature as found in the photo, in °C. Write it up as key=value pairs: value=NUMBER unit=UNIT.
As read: value=30 unit=°C
